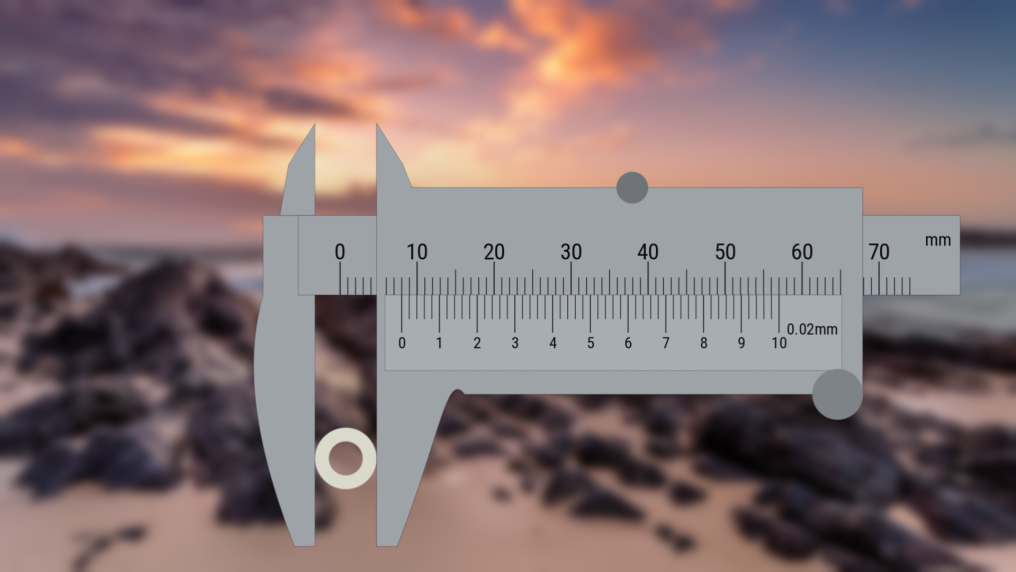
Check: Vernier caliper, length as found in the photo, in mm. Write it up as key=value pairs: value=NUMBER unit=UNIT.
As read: value=8.0 unit=mm
